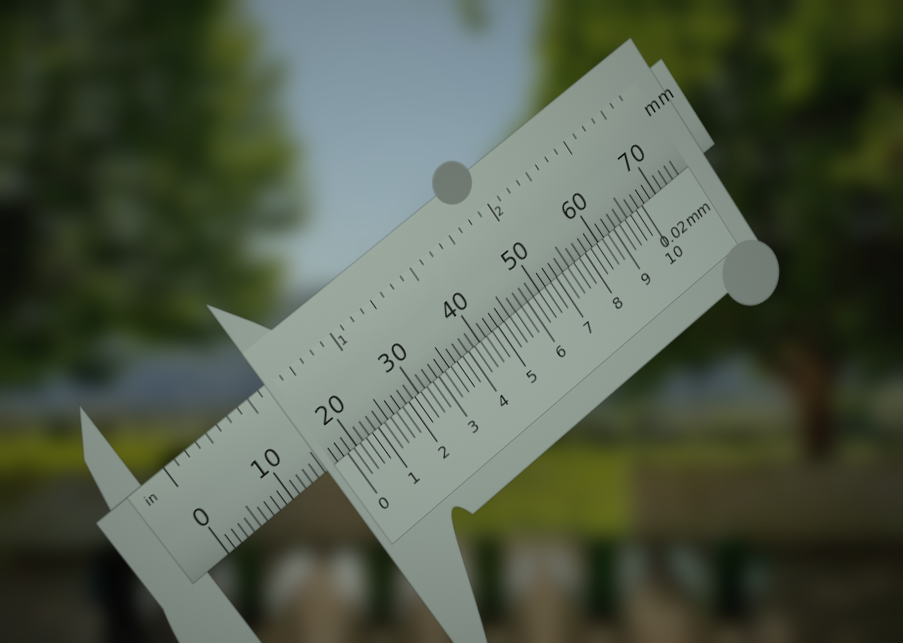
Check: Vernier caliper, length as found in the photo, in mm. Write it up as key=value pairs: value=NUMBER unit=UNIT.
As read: value=18.6 unit=mm
